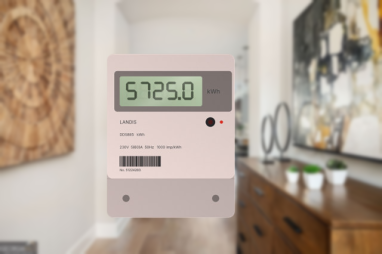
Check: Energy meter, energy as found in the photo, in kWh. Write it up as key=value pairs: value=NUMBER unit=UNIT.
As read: value=5725.0 unit=kWh
